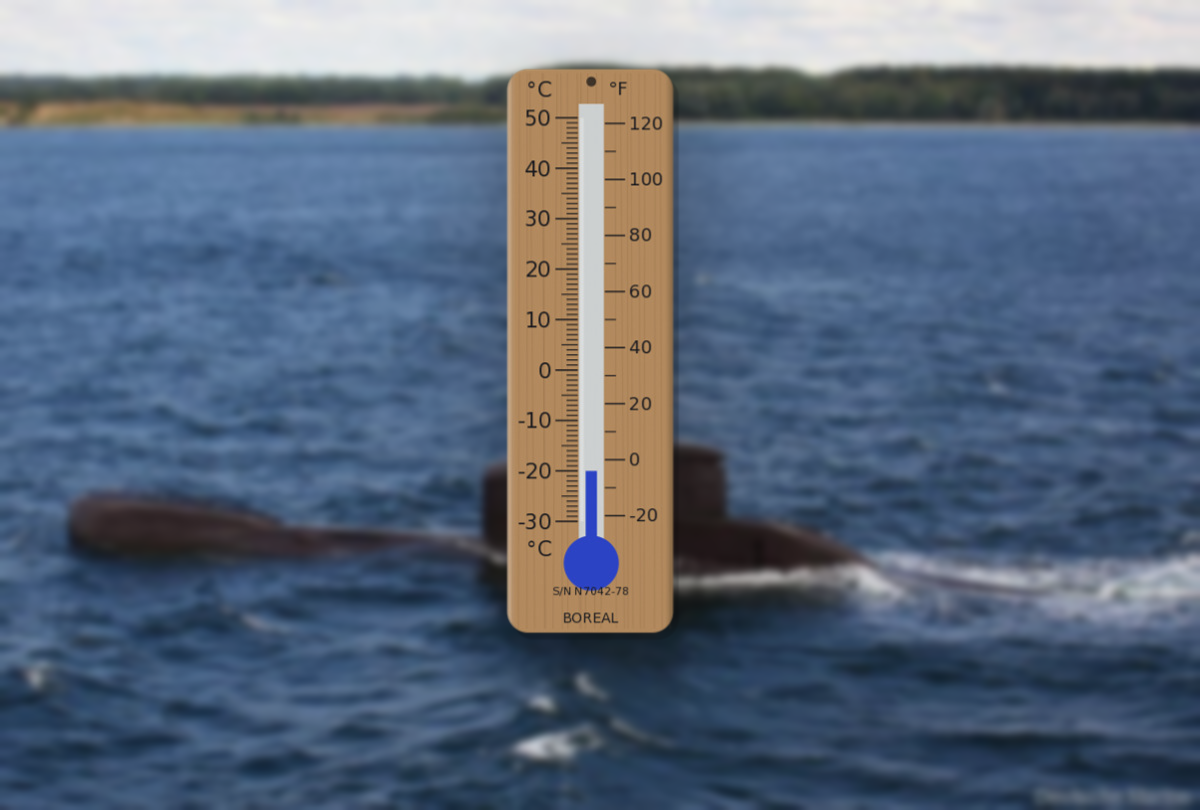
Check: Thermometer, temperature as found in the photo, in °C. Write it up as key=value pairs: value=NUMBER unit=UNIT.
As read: value=-20 unit=°C
